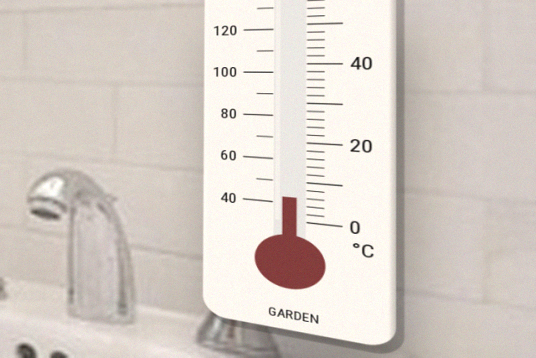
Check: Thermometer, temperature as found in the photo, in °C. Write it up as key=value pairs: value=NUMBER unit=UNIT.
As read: value=6 unit=°C
